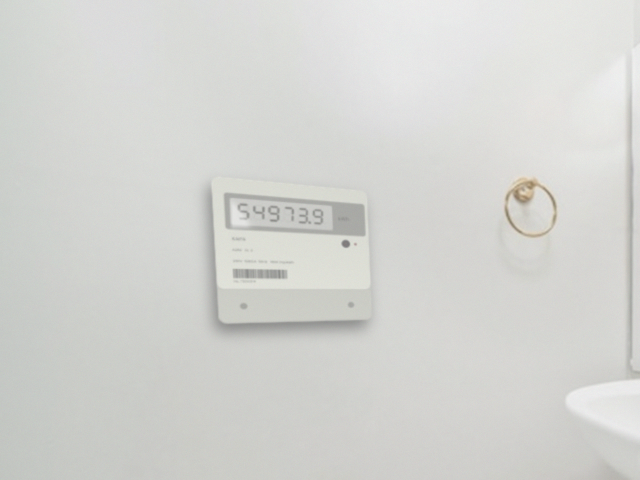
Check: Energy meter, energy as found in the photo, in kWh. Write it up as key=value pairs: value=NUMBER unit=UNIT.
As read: value=54973.9 unit=kWh
